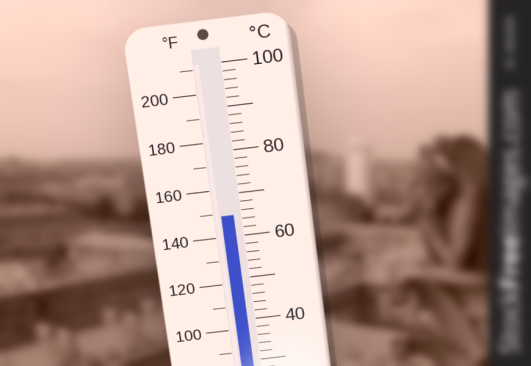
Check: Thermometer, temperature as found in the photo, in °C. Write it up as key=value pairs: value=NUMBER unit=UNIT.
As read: value=65 unit=°C
